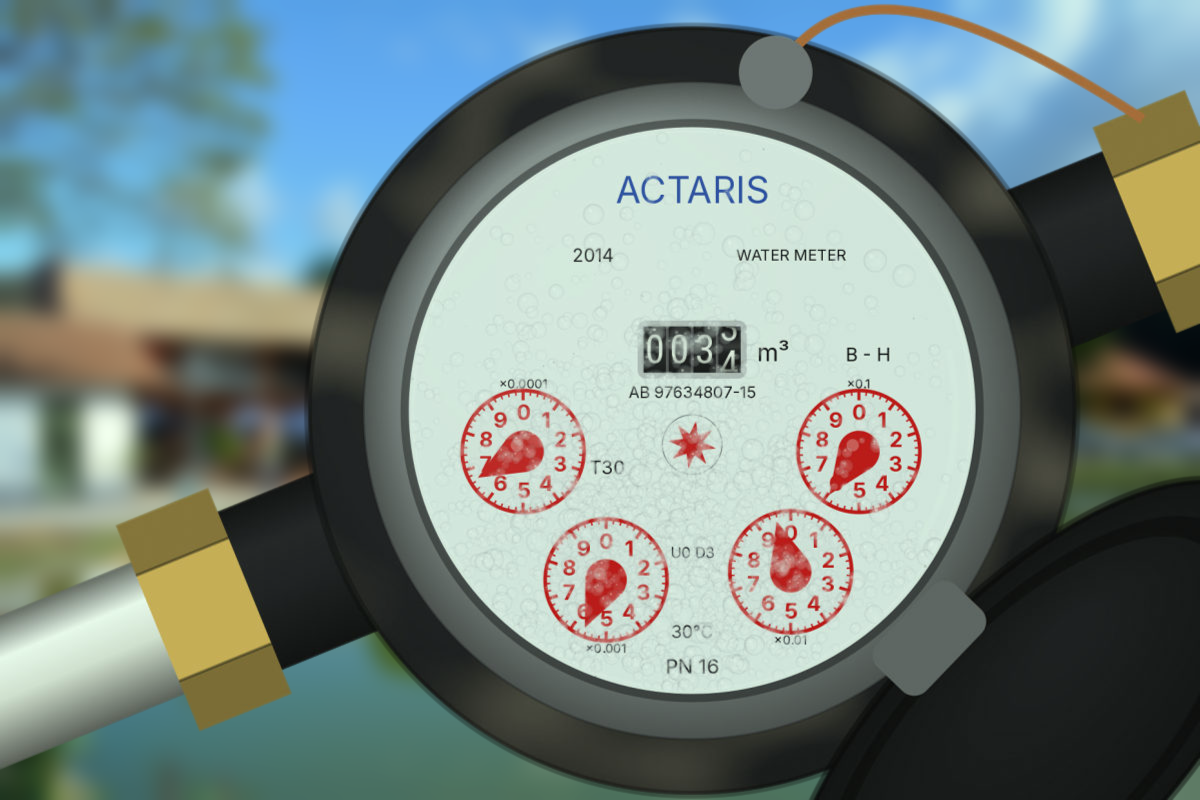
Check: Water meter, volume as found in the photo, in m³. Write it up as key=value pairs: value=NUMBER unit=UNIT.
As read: value=33.5956 unit=m³
